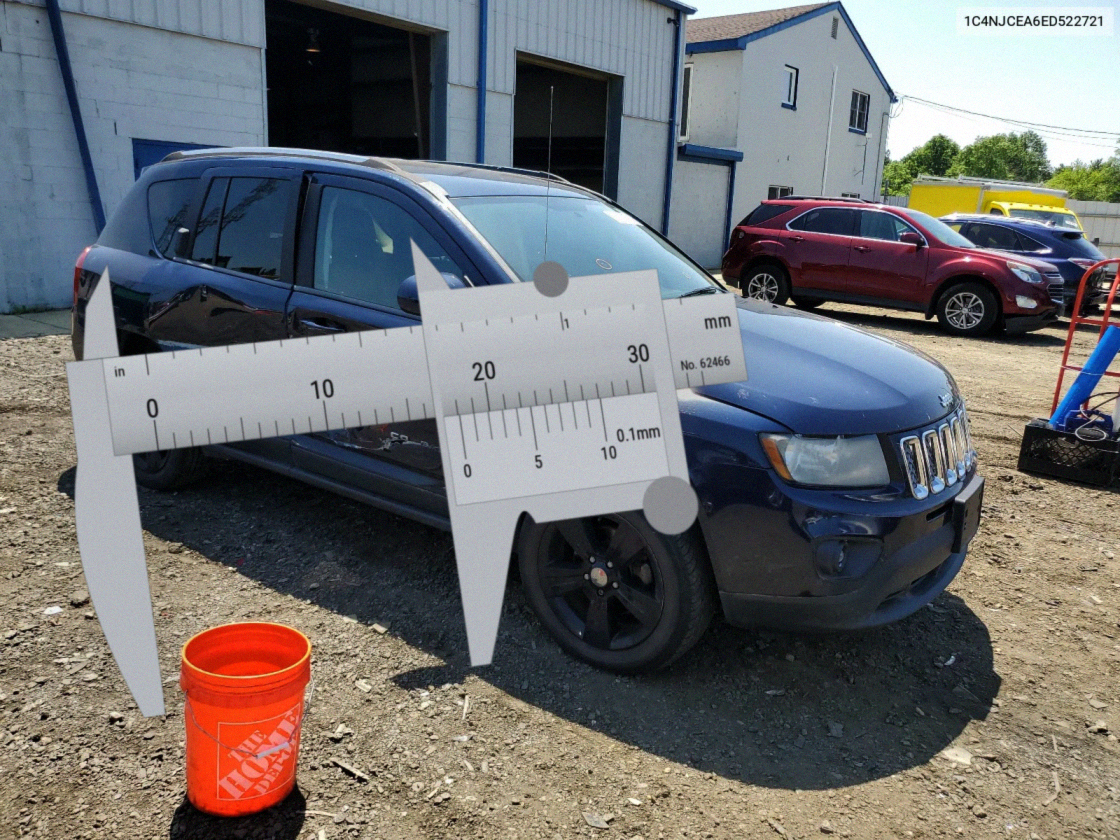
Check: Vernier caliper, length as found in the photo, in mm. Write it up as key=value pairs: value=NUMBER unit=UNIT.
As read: value=18.1 unit=mm
